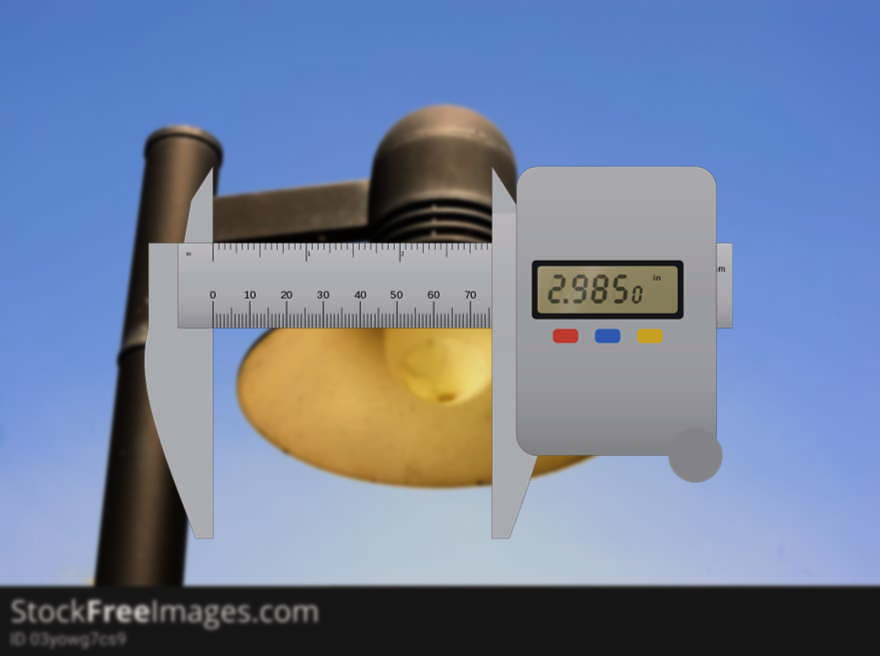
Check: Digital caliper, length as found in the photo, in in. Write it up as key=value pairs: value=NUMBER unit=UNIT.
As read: value=2.9850 unit=in
